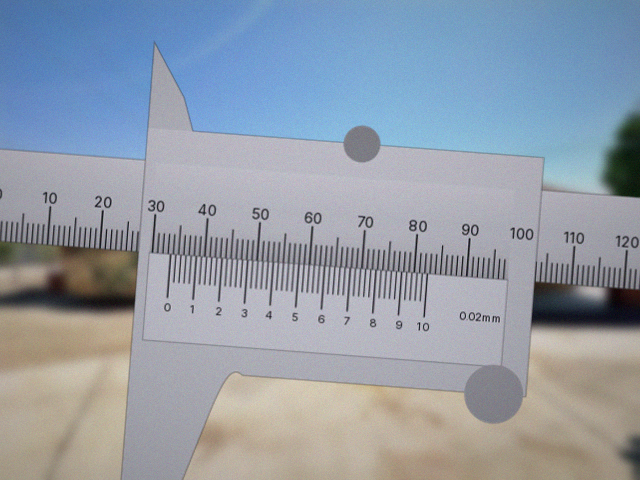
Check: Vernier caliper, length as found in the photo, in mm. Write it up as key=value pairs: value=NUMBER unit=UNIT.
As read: value=33.5 unit=mm
